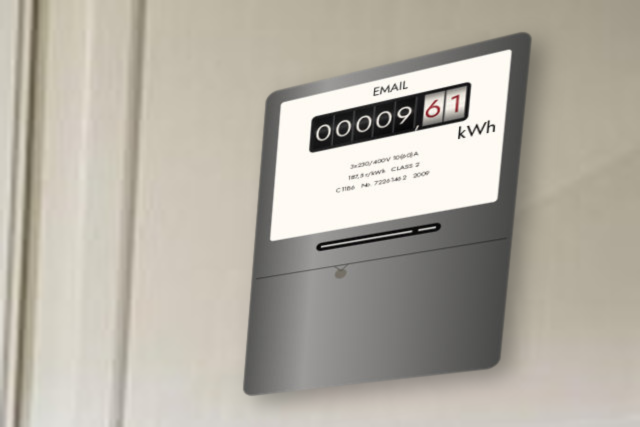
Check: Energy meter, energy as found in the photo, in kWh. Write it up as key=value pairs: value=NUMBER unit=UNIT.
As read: value=9.61 unit=kWh
